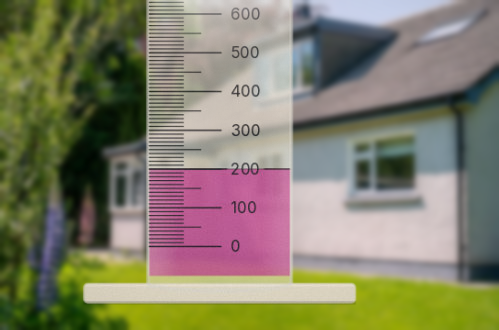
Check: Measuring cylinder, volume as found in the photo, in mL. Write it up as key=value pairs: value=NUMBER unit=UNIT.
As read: value=200 unit=mL
